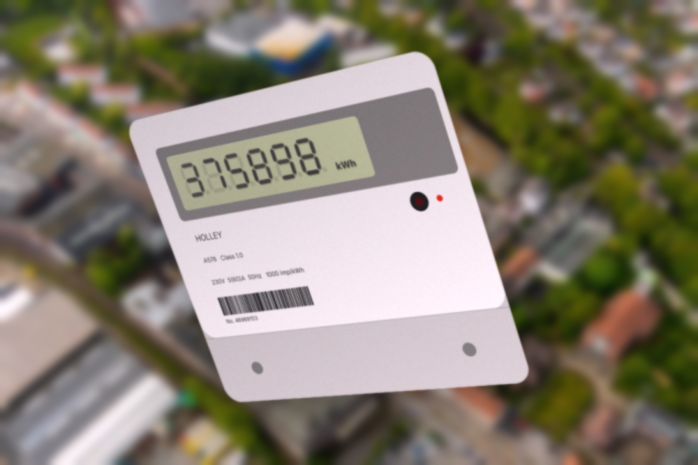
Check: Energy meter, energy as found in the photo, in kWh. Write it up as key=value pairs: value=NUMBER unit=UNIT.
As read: value=375898 unit=kWh
